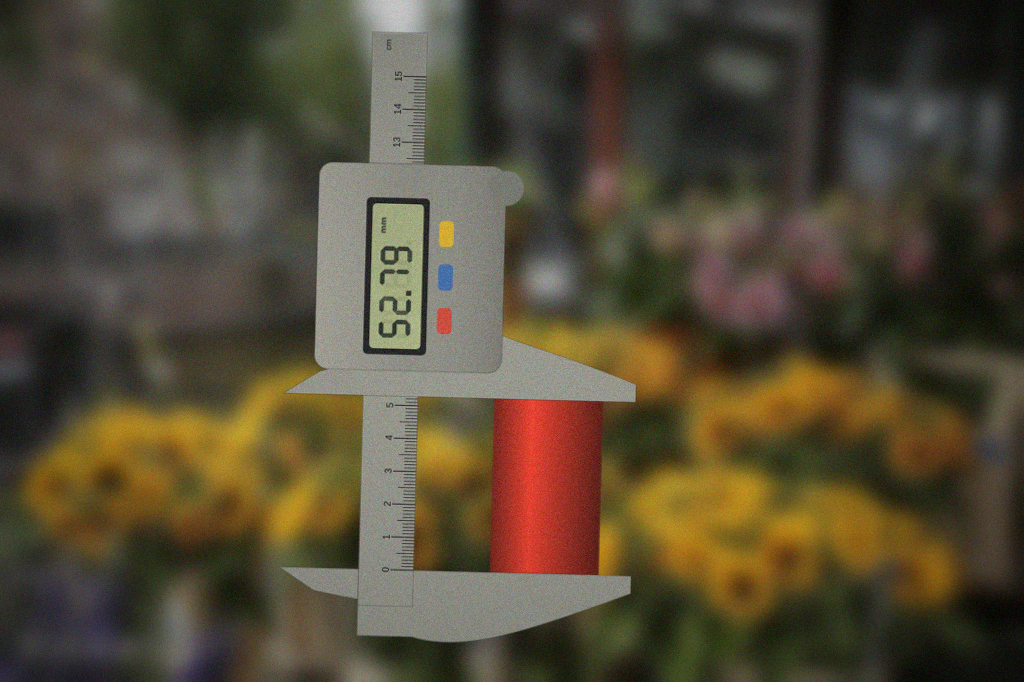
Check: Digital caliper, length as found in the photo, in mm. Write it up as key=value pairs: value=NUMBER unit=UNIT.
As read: value=52.79 unit=mm
